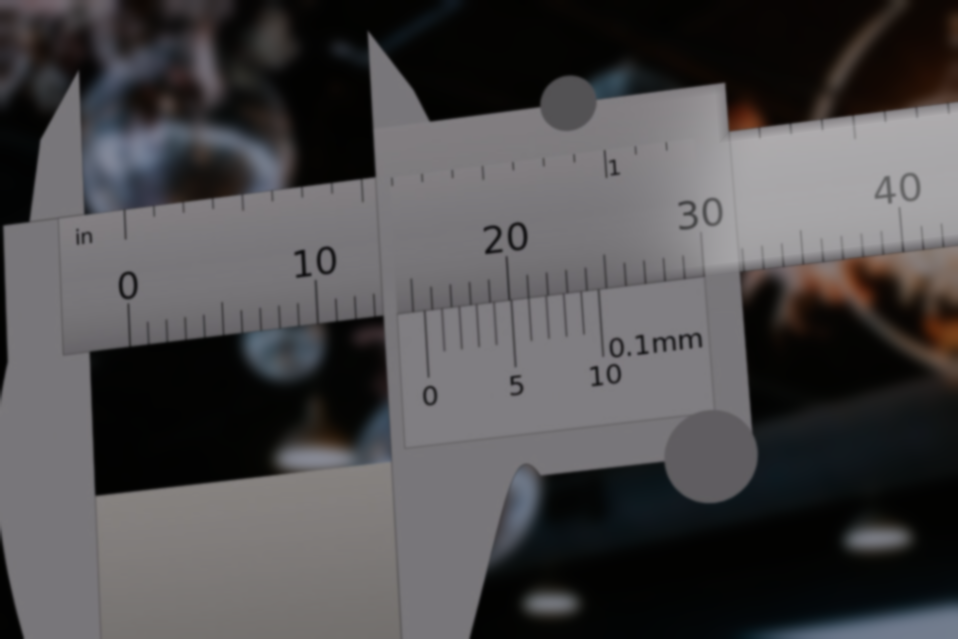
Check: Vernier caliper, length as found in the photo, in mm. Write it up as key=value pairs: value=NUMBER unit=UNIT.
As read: value=15.6 unit=mm
